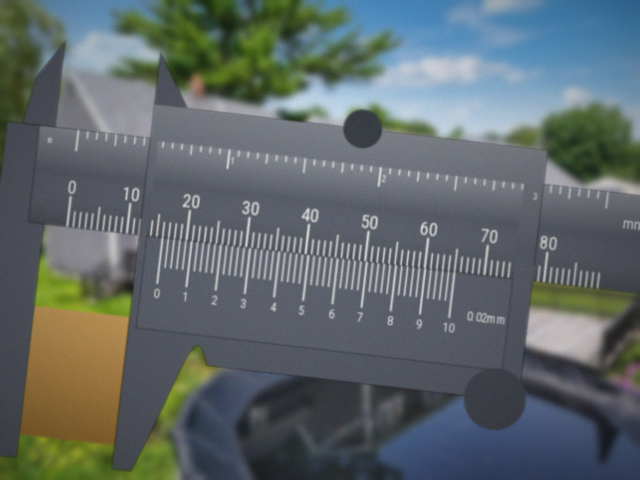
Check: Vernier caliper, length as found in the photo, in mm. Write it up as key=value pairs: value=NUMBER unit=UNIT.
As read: value=16.0 unit=mm
